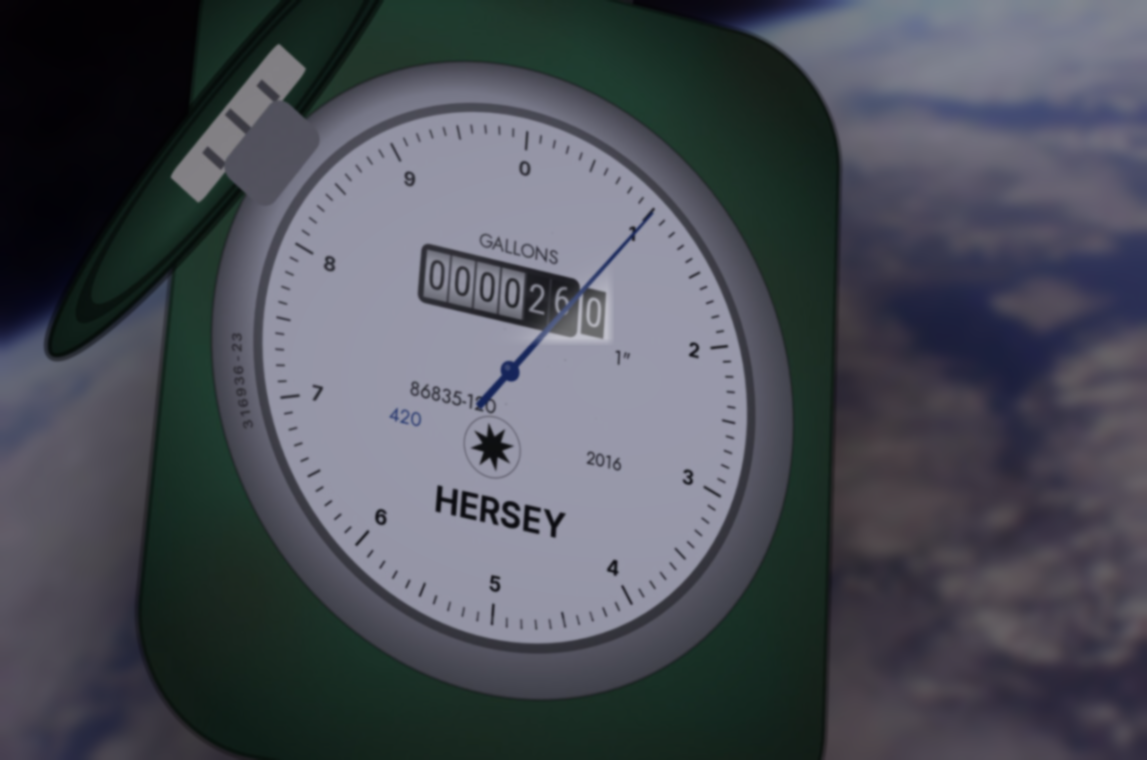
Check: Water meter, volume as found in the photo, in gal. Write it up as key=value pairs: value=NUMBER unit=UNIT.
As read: value=261.0 unit=gal
